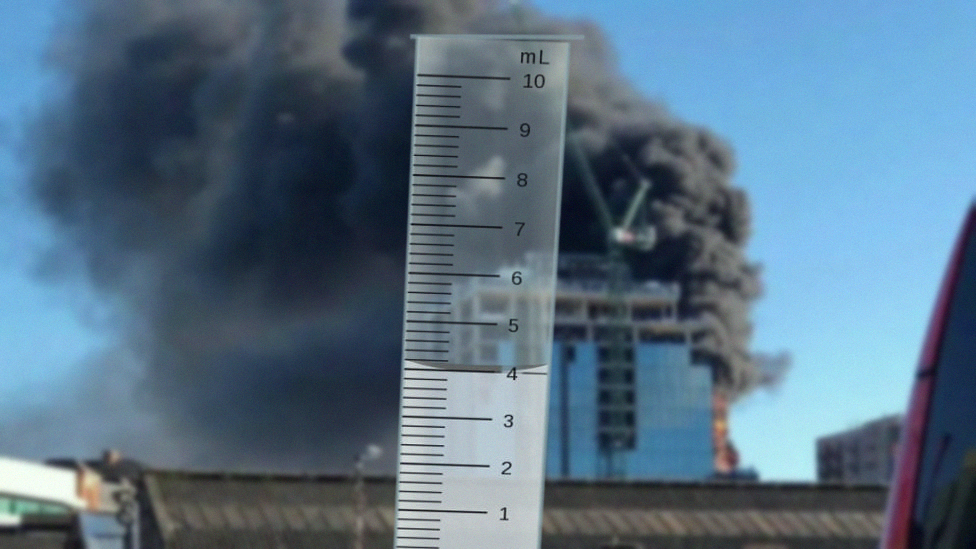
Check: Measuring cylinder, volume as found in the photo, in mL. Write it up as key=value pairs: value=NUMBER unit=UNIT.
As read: value=4 unit=mL
